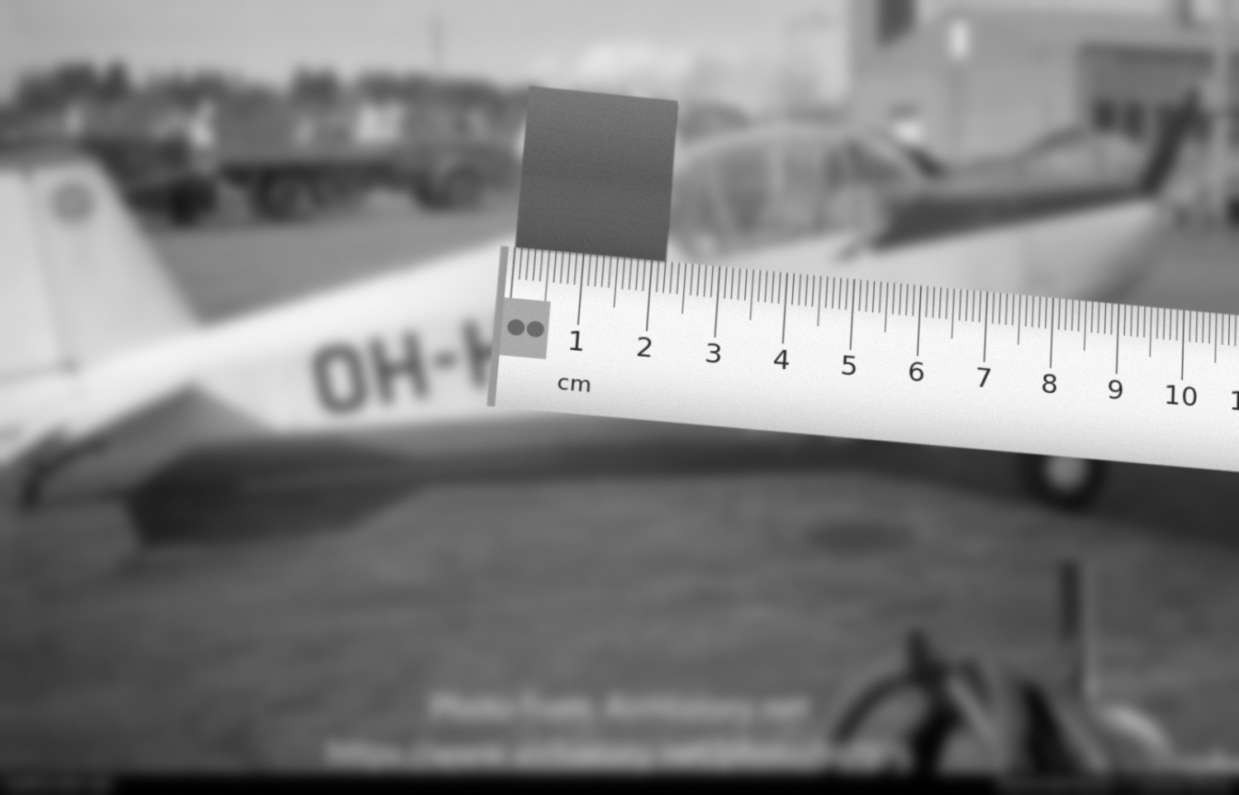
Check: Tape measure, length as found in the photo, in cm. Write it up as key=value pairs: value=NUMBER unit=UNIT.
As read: value=2.2 unit=cm
